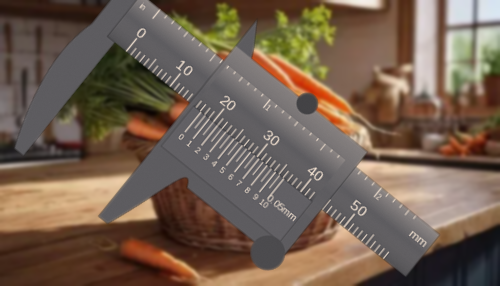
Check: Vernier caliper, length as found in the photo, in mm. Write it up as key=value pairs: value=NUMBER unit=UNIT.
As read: value=17.2 unit=mm
